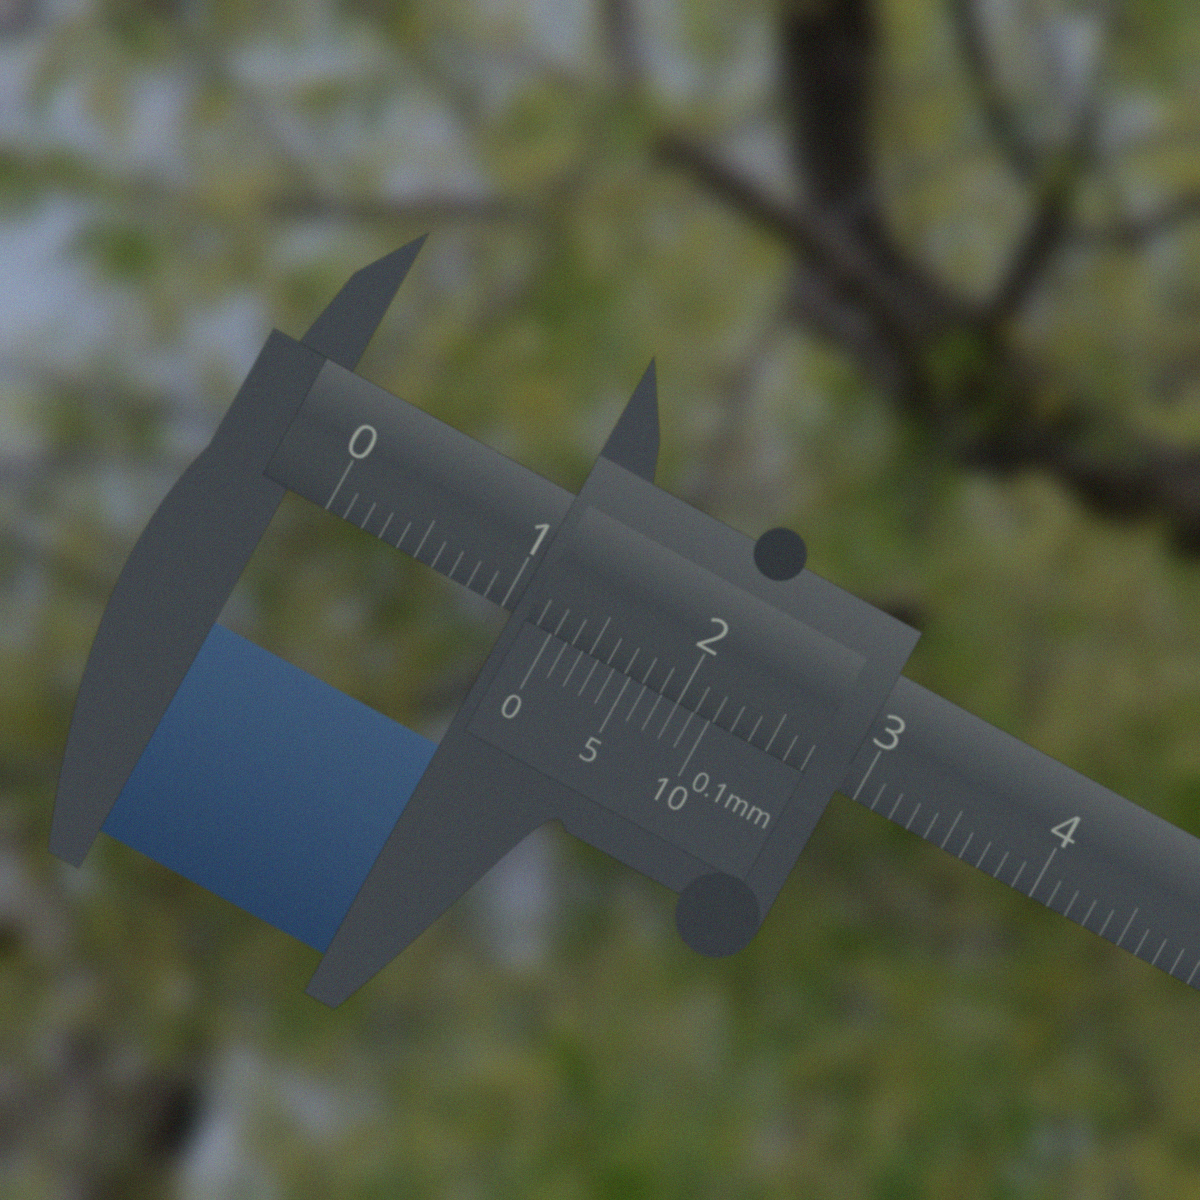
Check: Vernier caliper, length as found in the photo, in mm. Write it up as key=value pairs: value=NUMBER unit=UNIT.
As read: value=12.8 unit=mm
